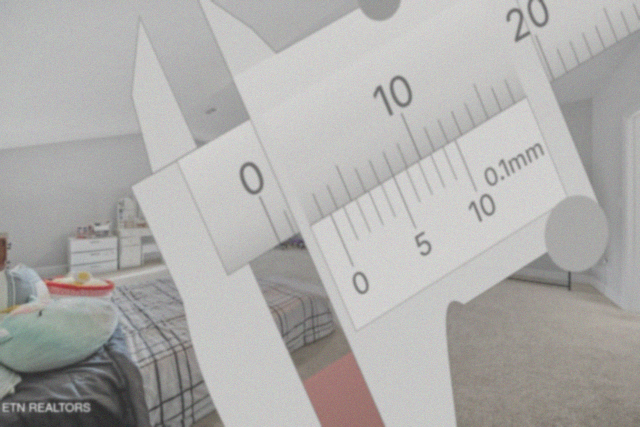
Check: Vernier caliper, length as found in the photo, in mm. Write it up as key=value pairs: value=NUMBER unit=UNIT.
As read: value=3.5 unit=mm
